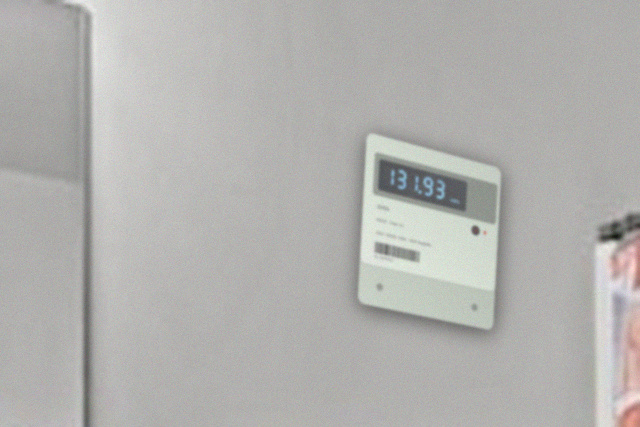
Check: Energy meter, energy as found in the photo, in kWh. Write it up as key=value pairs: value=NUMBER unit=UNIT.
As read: value=131.93 unit=kWh
